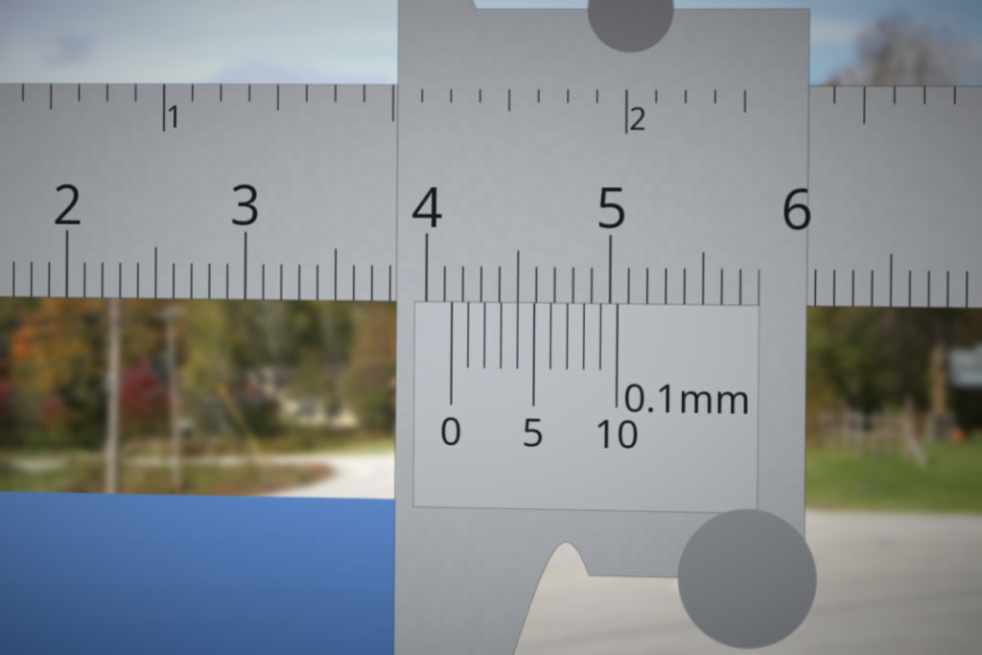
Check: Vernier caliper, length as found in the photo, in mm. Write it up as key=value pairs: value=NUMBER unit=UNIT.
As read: value=41.4 unit=mm
